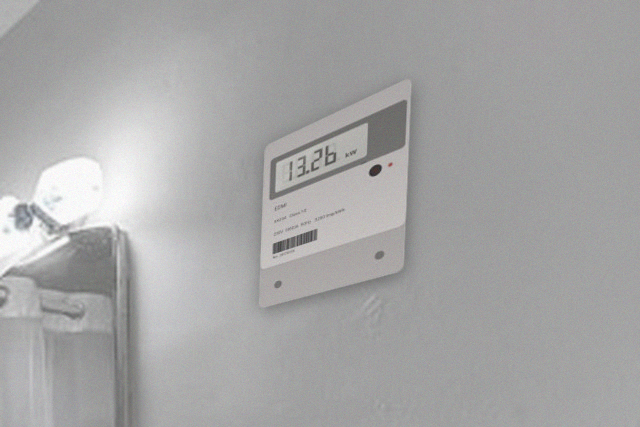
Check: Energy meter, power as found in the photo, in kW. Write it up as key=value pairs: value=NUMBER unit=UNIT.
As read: value=13.26 unit=kW
